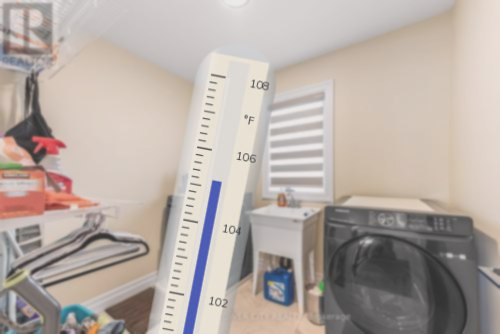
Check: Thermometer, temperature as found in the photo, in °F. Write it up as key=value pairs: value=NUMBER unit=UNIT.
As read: value=105.2 unit=°F
